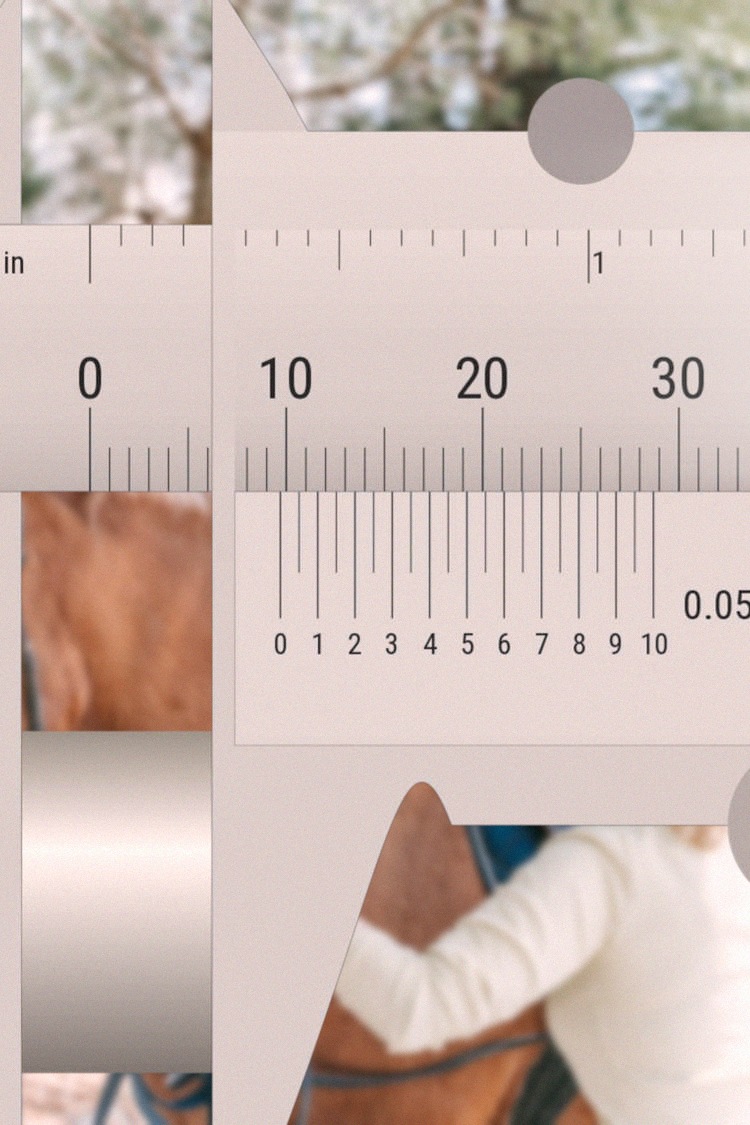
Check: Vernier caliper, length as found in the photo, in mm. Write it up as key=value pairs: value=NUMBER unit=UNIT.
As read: value=9.7 unit=mm
